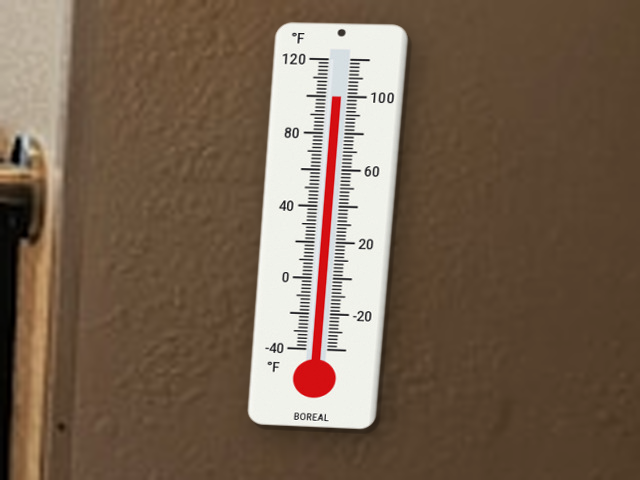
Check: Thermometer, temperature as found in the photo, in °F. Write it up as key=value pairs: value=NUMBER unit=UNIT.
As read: value=100 unit=°F
